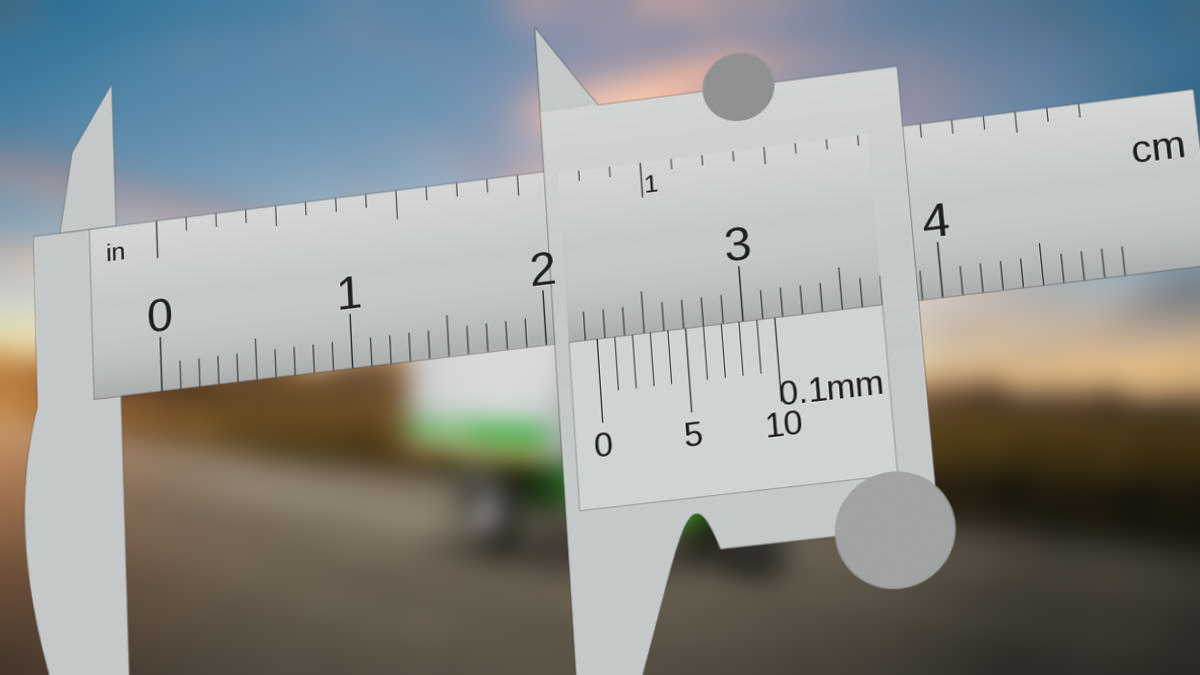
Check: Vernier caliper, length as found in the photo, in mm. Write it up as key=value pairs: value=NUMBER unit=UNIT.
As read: value=22.6 unit=mm
